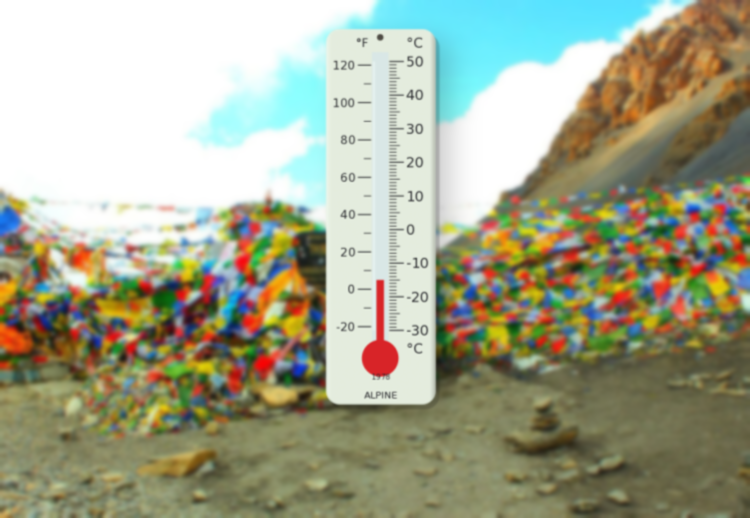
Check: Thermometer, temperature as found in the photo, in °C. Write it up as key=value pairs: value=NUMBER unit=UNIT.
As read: value=-15 unit=°C
